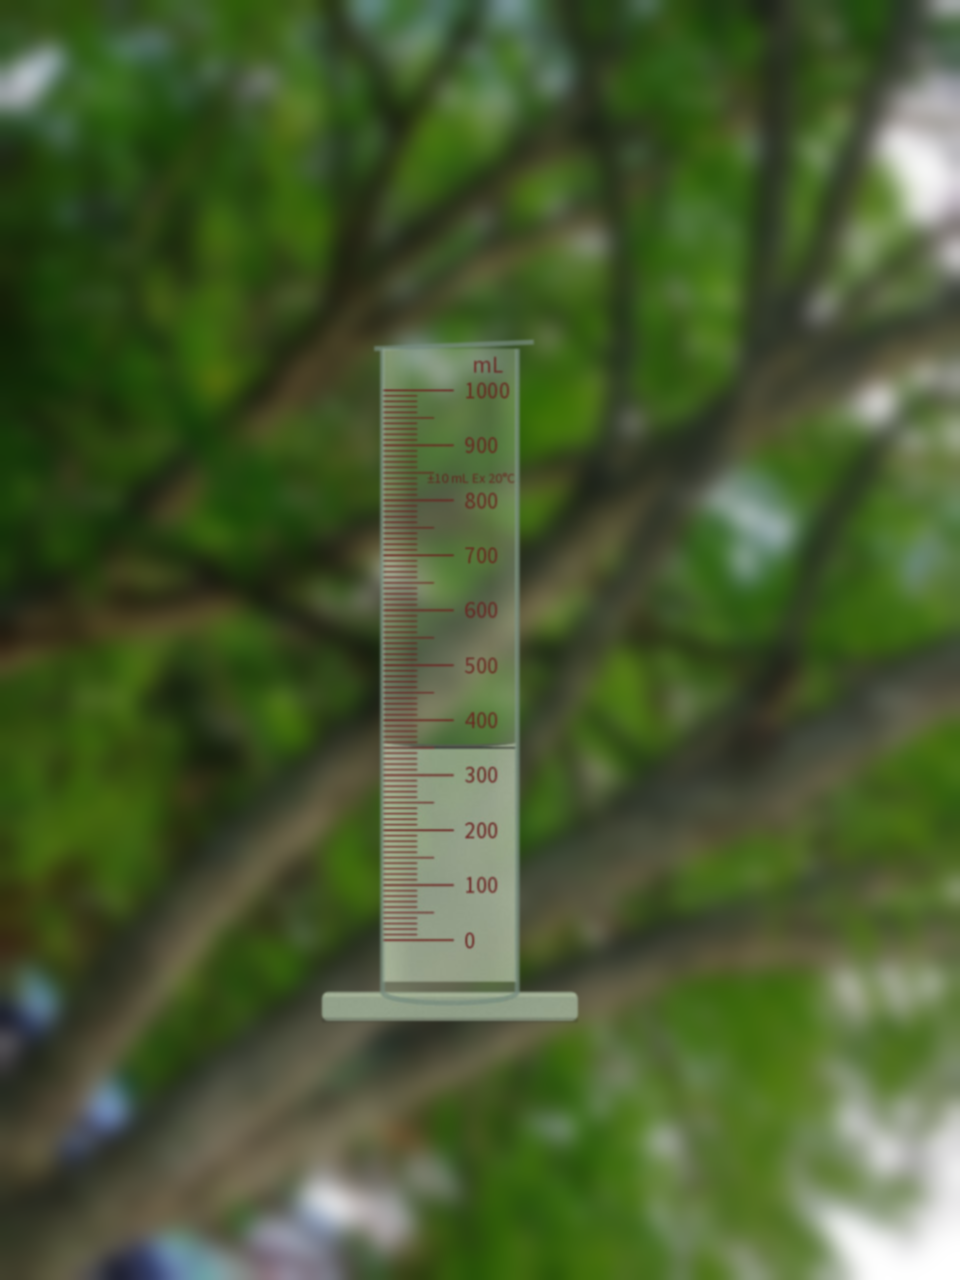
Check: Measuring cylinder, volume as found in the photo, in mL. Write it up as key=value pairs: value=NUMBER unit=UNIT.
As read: value=350 unit=mL
